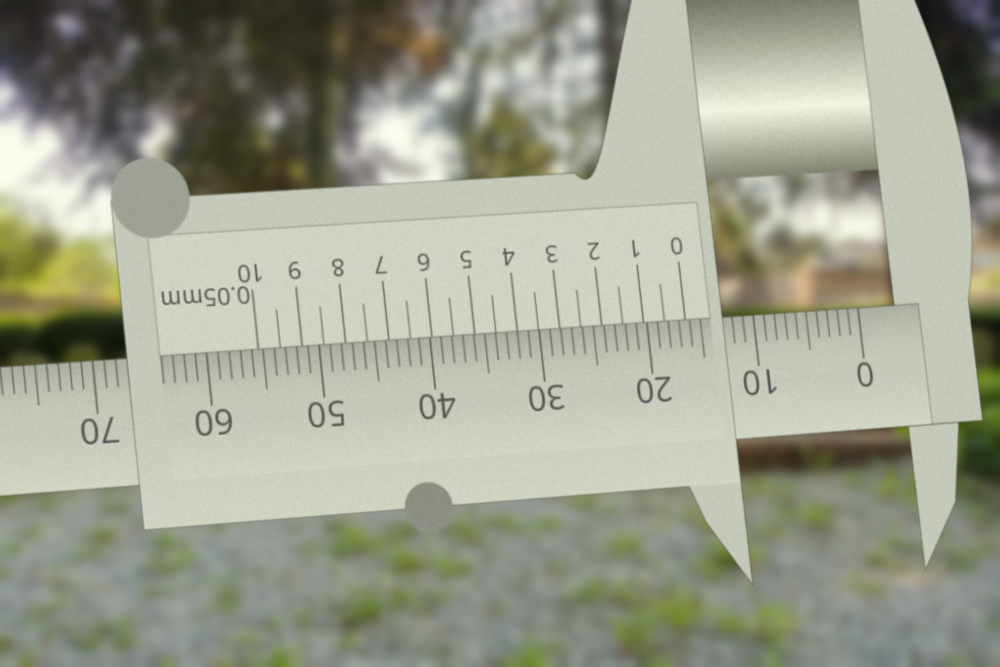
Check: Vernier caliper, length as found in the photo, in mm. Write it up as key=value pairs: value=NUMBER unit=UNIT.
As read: value=16.4 unit=mm
